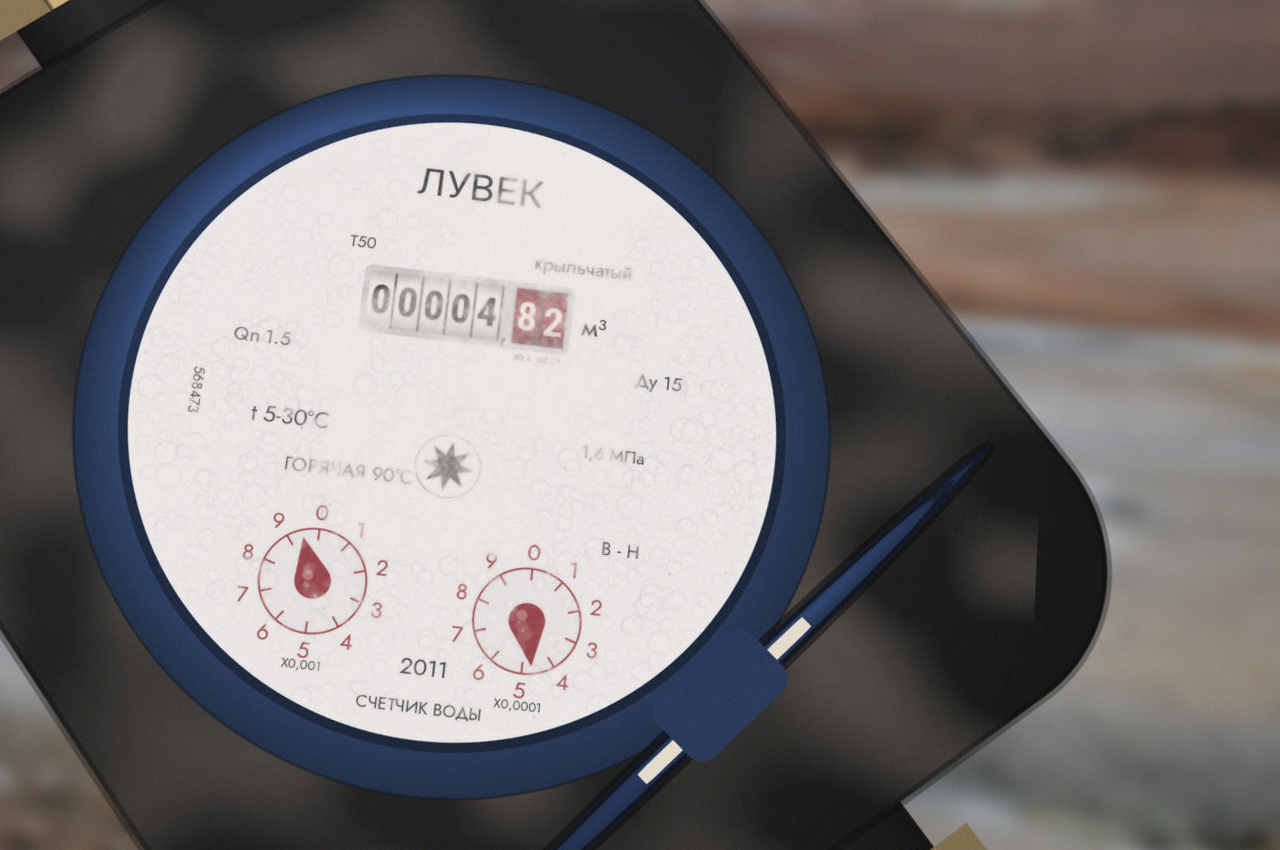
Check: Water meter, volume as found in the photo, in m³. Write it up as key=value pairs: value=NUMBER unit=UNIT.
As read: value=4.8194 unit=m³
